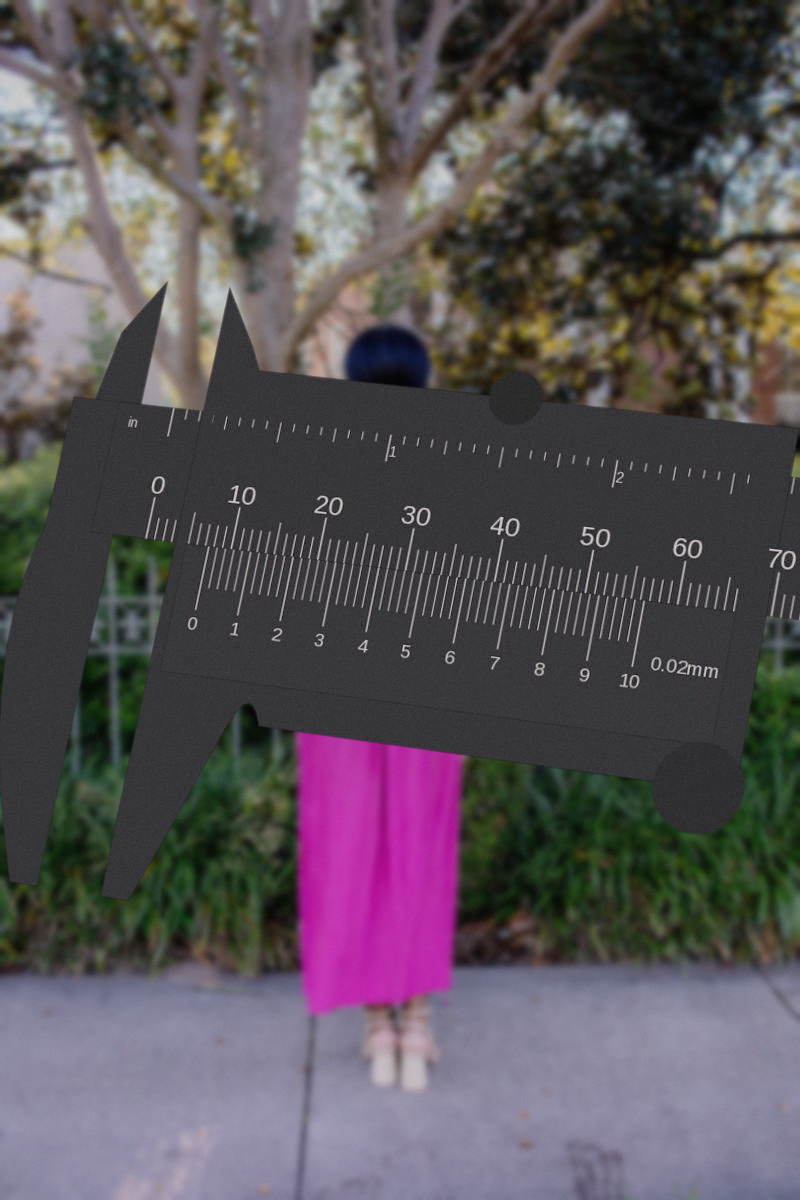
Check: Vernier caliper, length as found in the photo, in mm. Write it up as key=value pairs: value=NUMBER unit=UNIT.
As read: value=7.4 unit=mm
